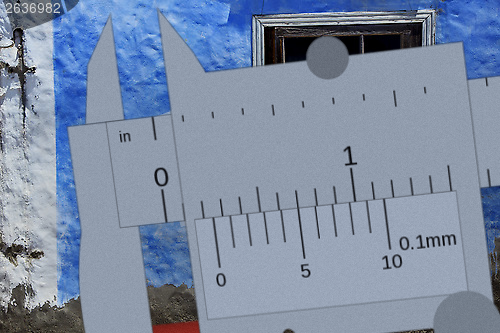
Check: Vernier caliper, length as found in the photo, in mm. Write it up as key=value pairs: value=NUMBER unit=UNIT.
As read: value=2.5 unit=mm
